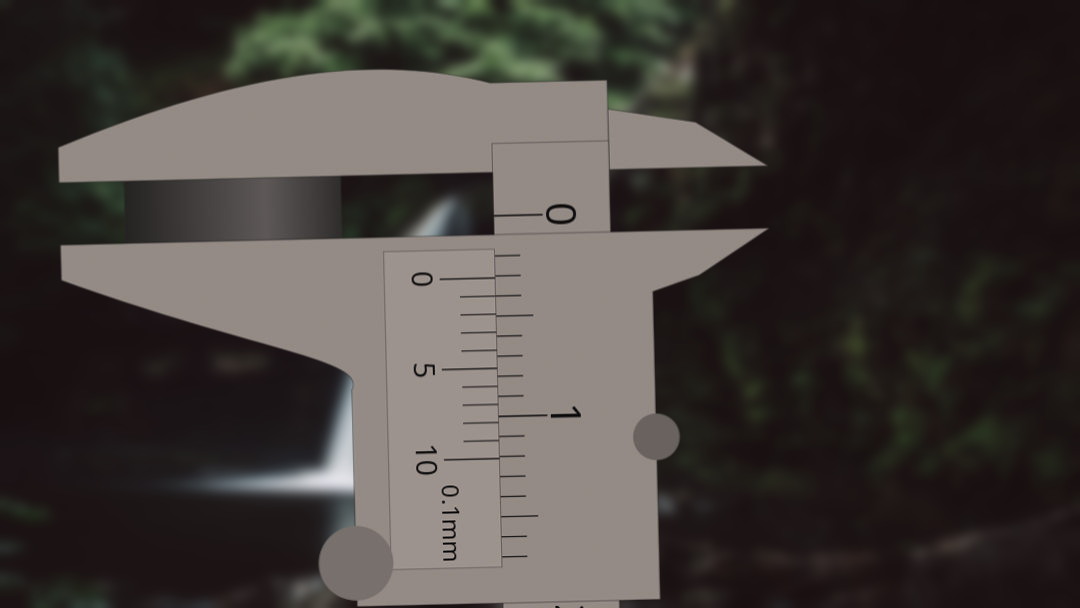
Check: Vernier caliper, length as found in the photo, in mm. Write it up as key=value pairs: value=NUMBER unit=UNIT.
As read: value=3.1 unit=mm
